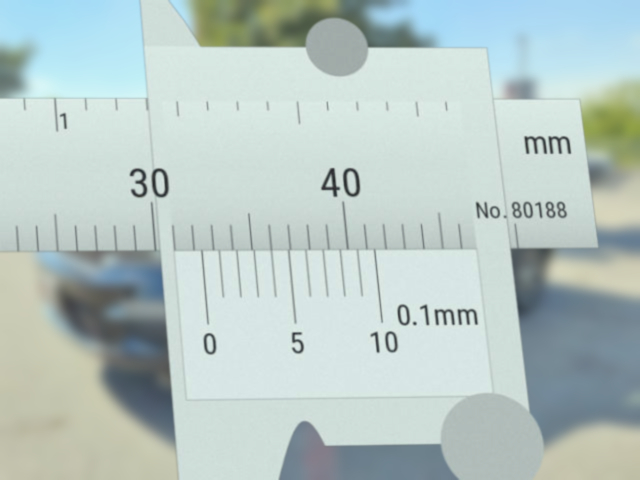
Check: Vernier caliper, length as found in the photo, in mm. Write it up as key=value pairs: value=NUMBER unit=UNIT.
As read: value=32.4 unit=mm
